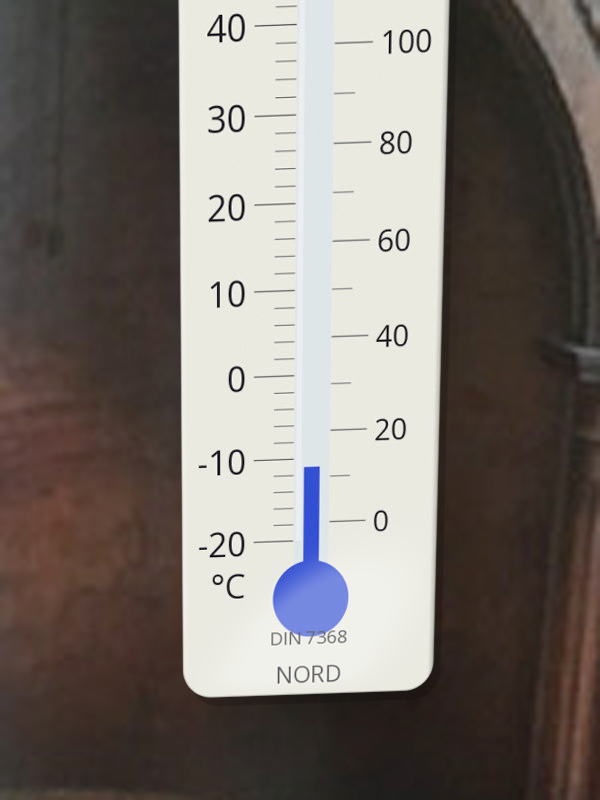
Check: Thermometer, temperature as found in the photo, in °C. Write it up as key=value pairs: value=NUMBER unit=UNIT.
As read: value=-11 unit=°C
